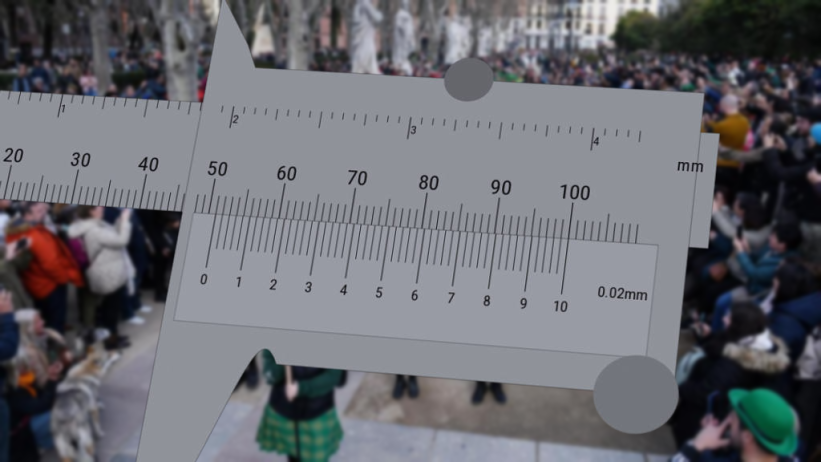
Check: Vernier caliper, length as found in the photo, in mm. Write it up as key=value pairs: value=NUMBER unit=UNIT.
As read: value=51.0 unit=mm
